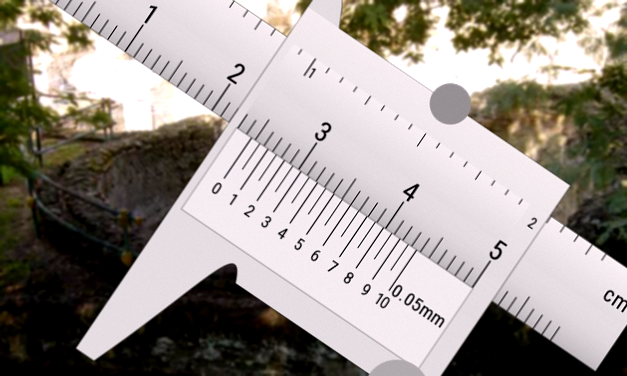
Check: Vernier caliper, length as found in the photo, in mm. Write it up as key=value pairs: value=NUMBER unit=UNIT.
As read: value=24.6 unit=mm
